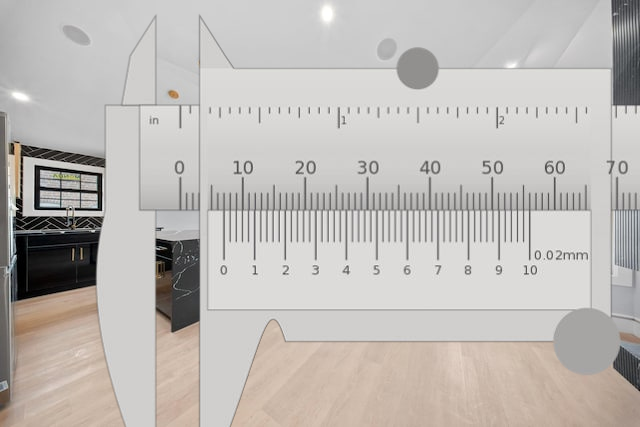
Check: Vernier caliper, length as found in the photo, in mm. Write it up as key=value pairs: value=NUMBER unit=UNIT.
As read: value=7.0 unit=mm
